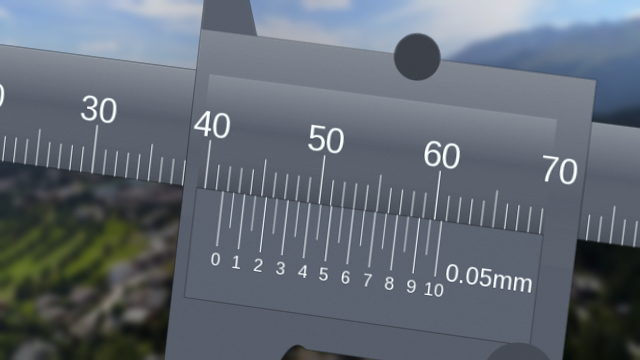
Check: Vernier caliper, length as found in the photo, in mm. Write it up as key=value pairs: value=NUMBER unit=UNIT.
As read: value=41.6 unit=mm
